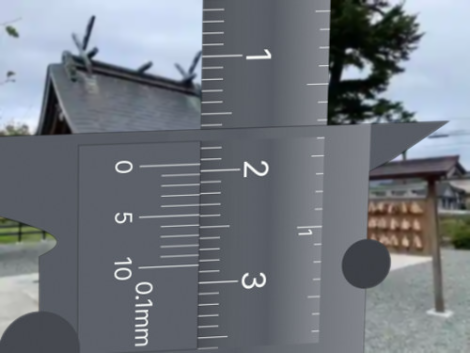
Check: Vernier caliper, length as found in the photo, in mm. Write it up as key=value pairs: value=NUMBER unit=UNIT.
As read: value=19.4 unit=mm
